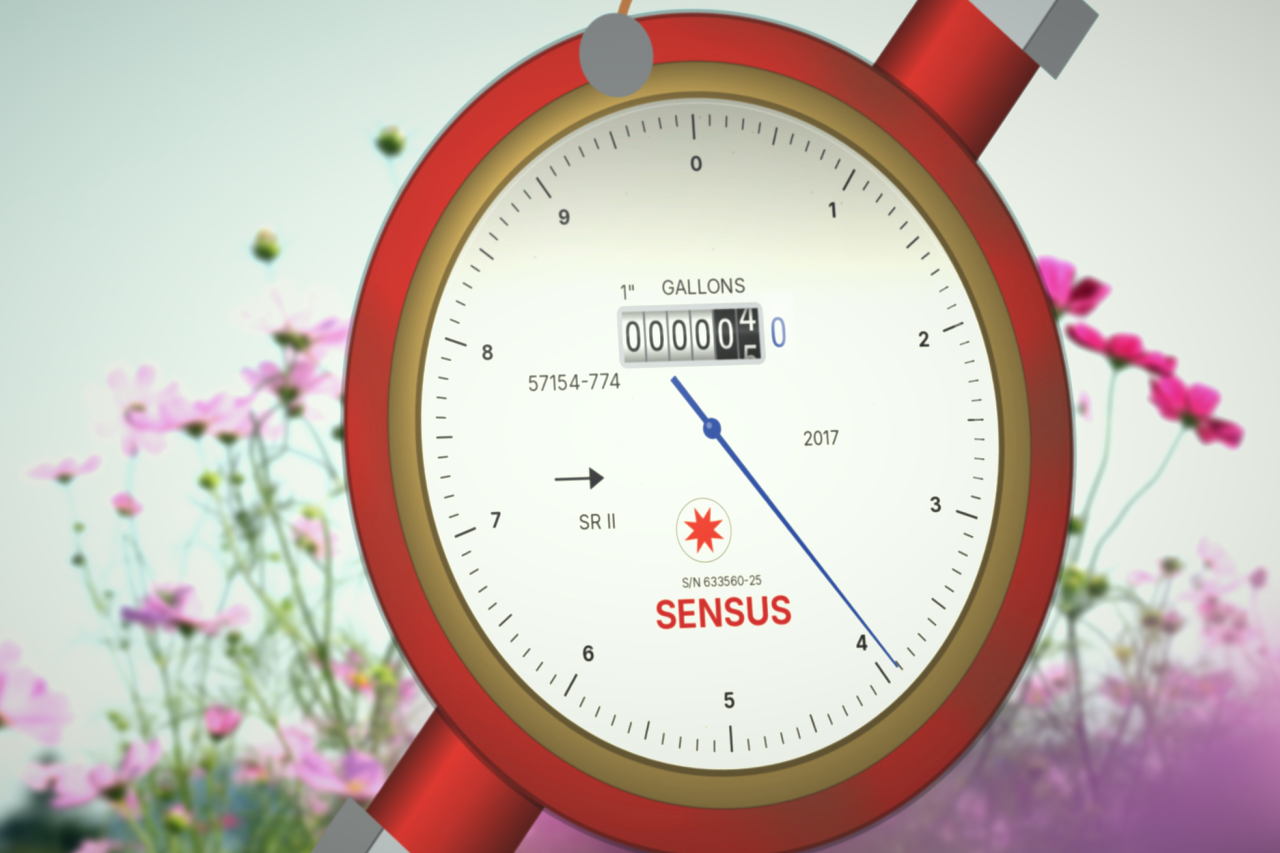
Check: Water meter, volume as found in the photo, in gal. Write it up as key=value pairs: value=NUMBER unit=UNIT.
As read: value=43.9 unit=gal
